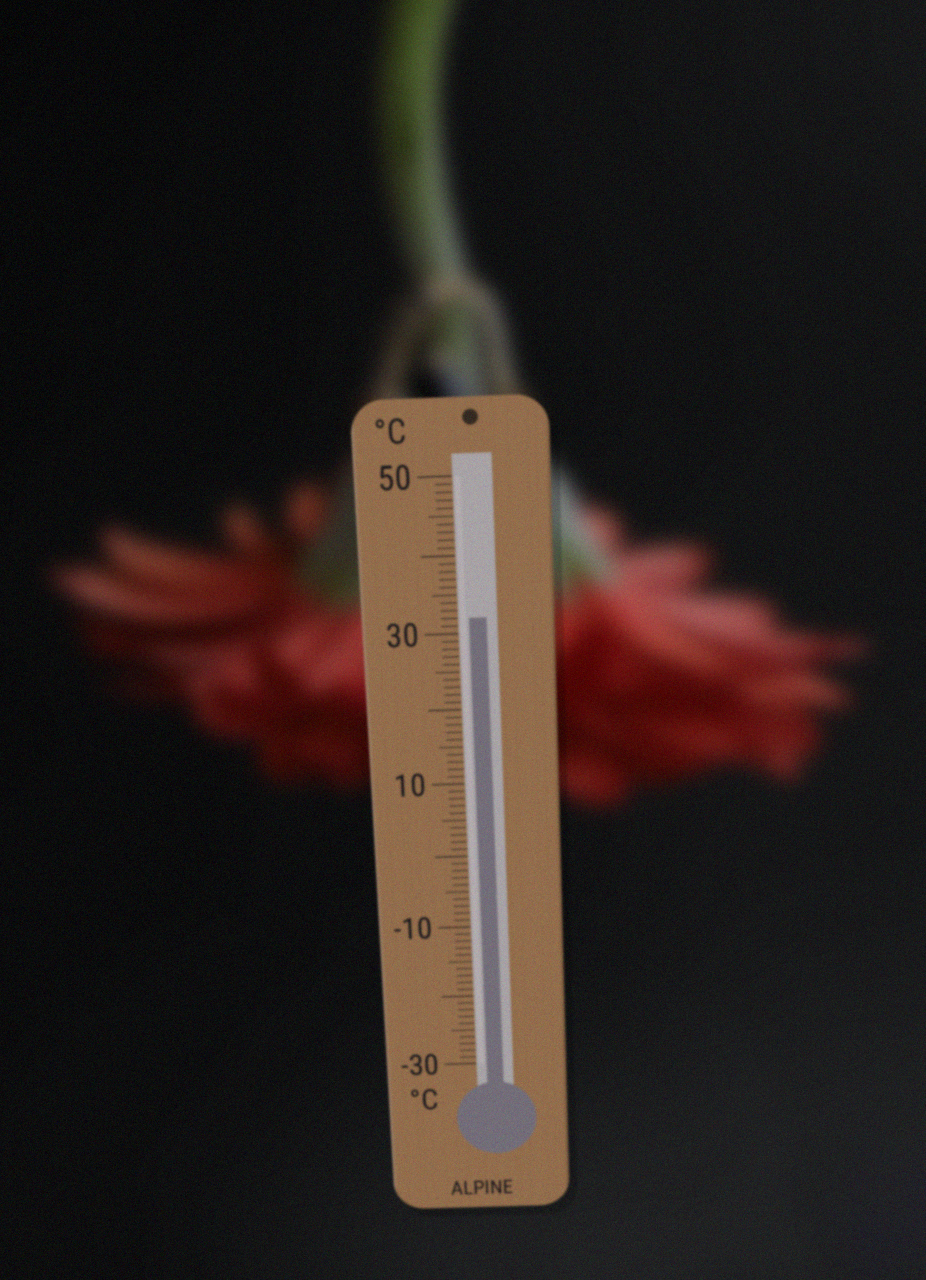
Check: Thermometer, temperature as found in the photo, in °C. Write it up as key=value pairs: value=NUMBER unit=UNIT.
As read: value=32 unit=°C
